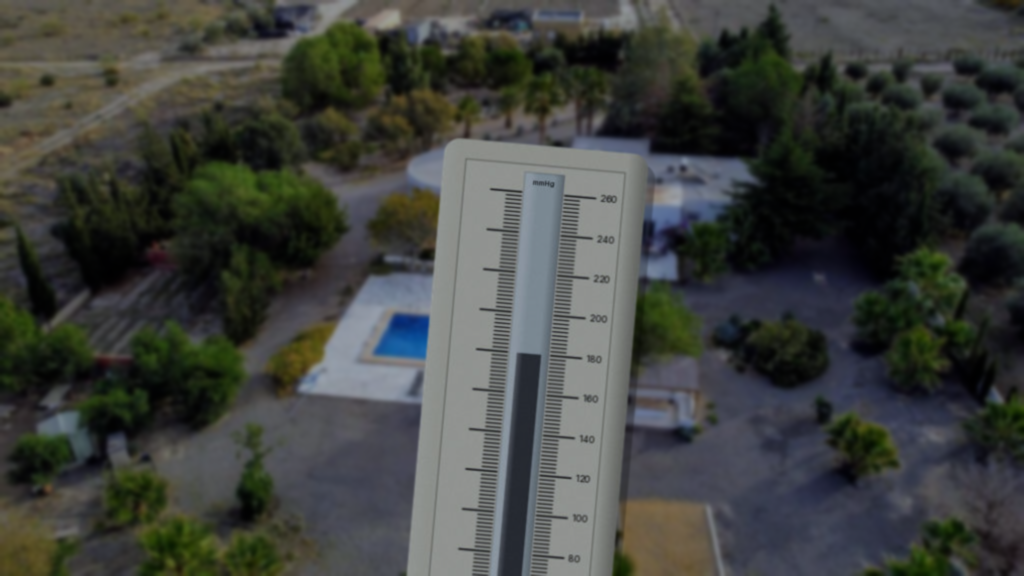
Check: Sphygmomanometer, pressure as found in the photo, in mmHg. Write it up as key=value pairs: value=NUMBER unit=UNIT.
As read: value=180 unit=mmHg
